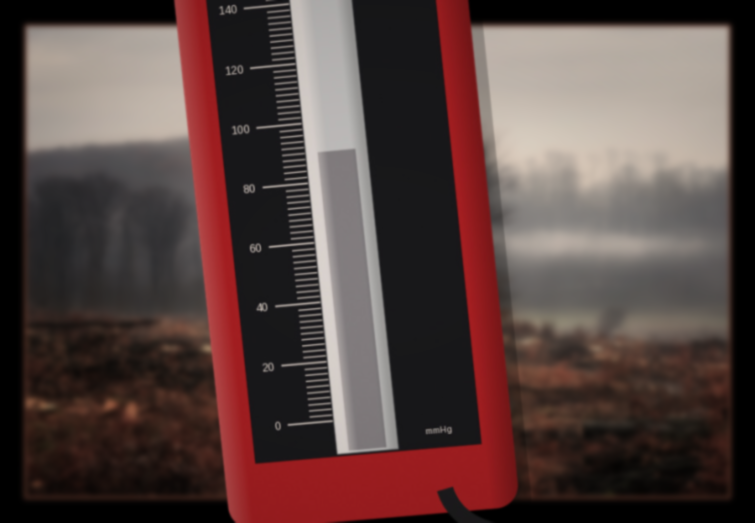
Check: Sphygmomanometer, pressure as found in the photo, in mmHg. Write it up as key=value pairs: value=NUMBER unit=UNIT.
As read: value=90 unit=mmHg
